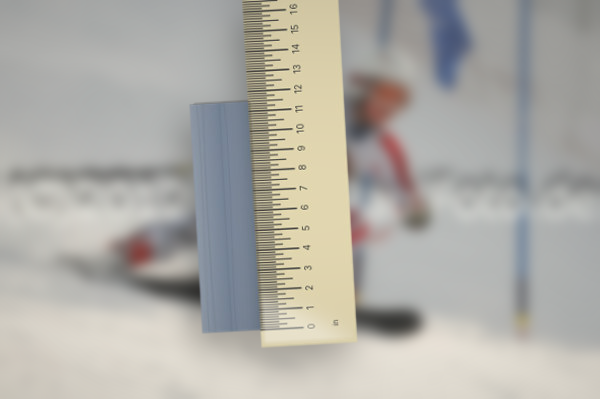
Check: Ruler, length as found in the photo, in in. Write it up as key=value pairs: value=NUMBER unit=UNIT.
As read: value=11.5 unit=in
